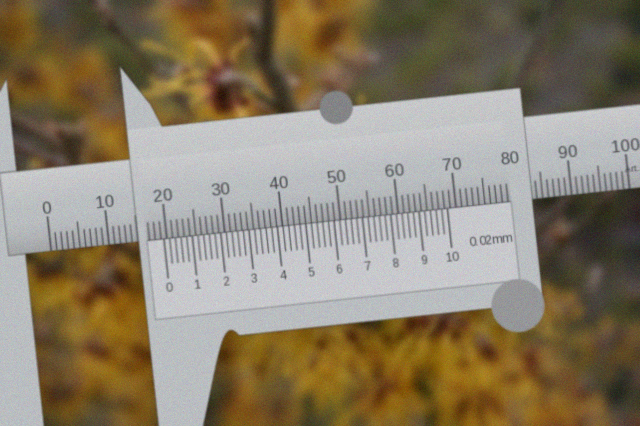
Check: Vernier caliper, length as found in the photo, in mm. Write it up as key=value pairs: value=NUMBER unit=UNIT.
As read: value=19.5 unit=mm
